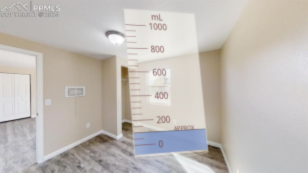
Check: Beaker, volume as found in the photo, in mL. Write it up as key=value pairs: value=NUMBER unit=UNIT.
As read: value=100 unit=mL
